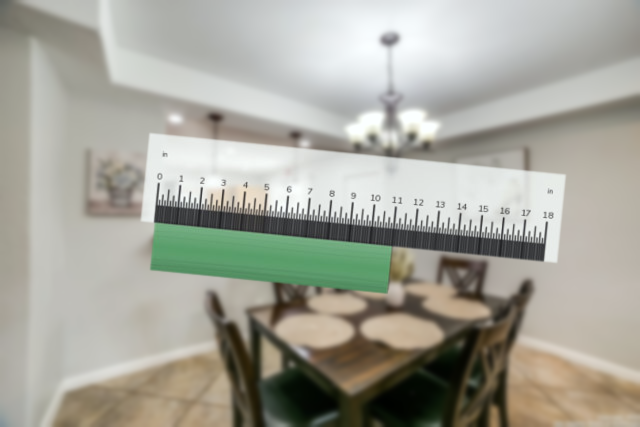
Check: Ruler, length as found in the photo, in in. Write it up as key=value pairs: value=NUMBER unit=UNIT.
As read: value=11 unit=in
